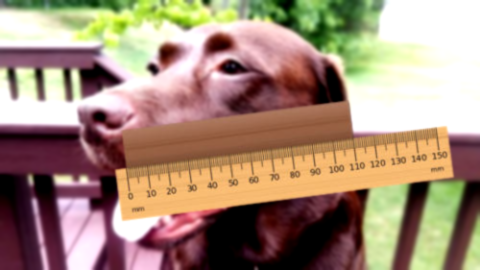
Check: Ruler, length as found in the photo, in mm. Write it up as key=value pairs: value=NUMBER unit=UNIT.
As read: value=110 unit=mm
